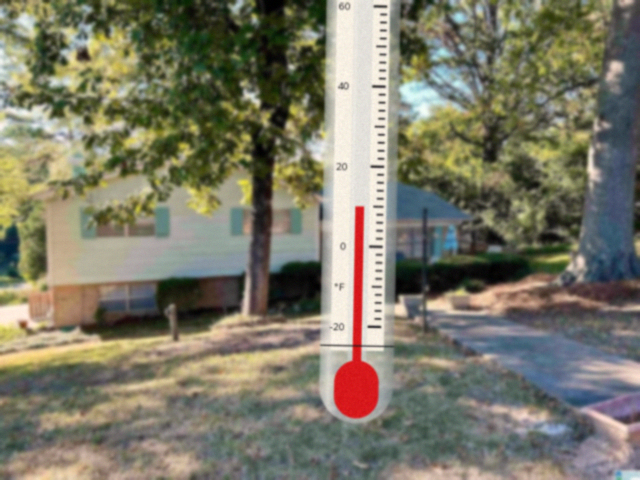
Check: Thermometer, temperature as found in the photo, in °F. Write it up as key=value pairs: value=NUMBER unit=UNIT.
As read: value=10 unit=°F
